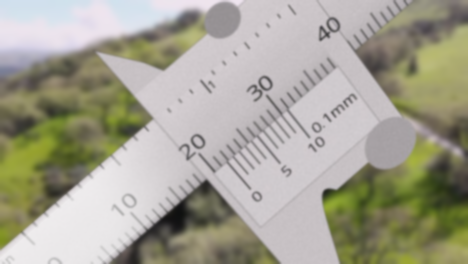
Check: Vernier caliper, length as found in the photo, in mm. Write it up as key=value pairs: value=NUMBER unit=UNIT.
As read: value=21.8 unit=mm
